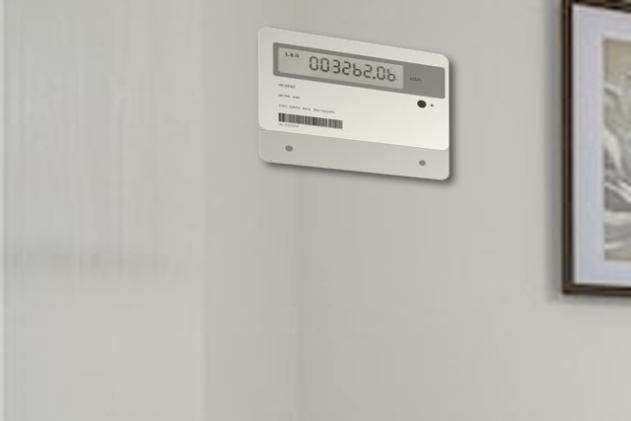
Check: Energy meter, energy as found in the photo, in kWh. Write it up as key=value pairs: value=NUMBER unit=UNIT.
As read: value=3262.06 unit=kWh
